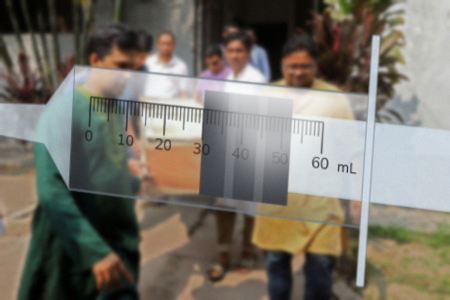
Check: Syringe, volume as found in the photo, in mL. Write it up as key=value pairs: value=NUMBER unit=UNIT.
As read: value=30 unit=mL
